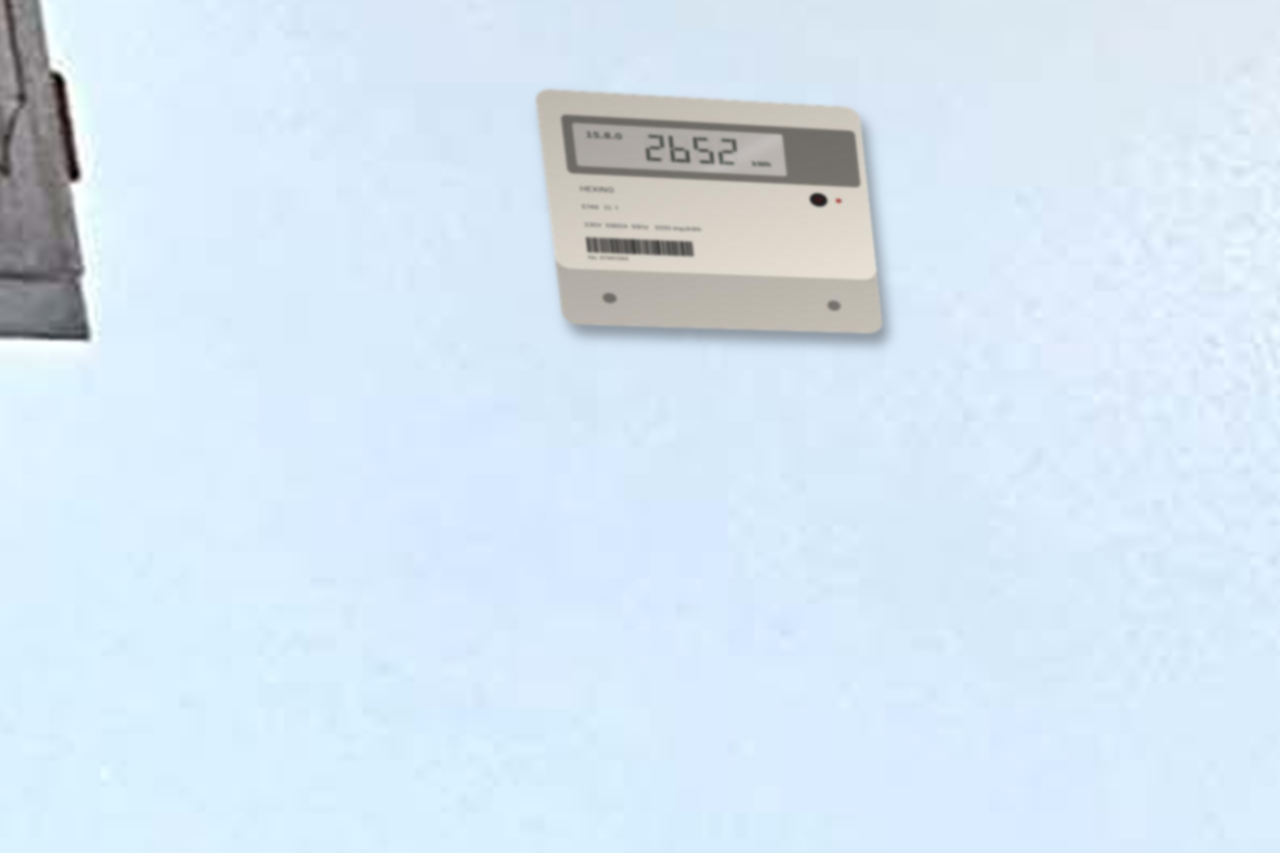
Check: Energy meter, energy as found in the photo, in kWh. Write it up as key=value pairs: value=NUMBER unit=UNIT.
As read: value=2652 unit=kWh
